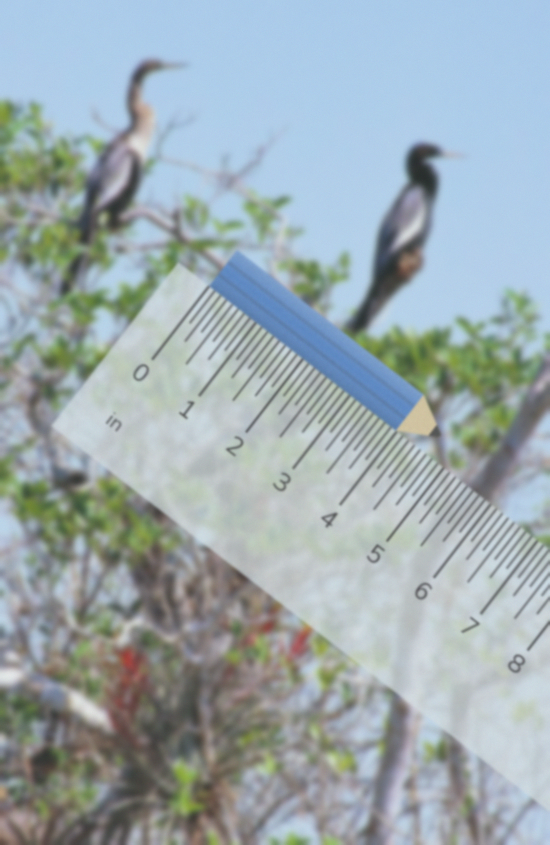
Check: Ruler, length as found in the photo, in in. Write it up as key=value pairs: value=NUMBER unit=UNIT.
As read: value=4.625 unit=in
